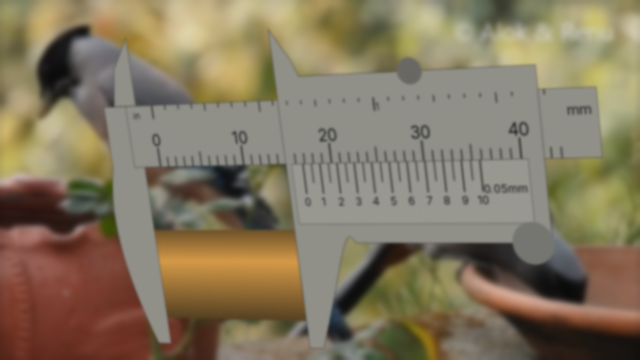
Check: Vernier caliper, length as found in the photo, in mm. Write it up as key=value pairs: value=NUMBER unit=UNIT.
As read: value=16.8 unit=mm
